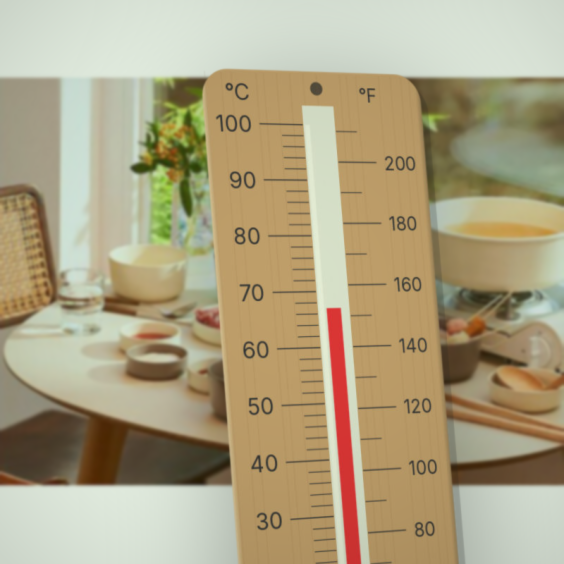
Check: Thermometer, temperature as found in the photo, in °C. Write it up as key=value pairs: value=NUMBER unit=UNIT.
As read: value=67 unit=°C
